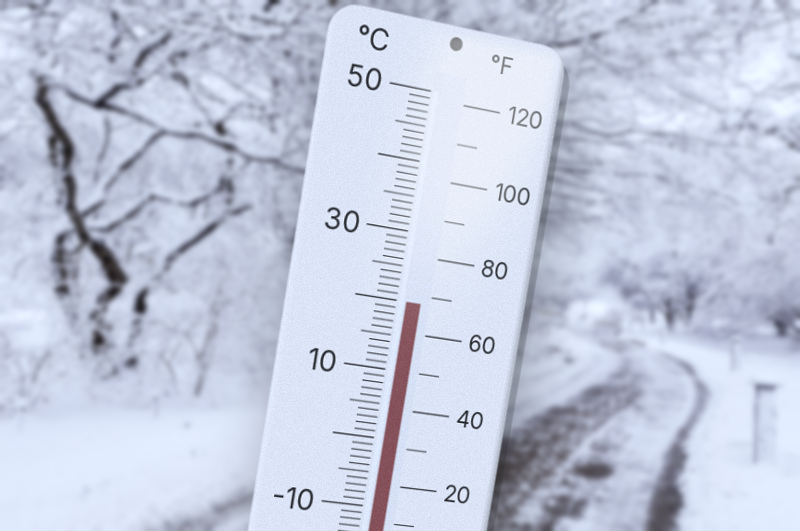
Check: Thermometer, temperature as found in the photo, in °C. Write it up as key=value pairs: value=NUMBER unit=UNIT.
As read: value=20 unit=°C
